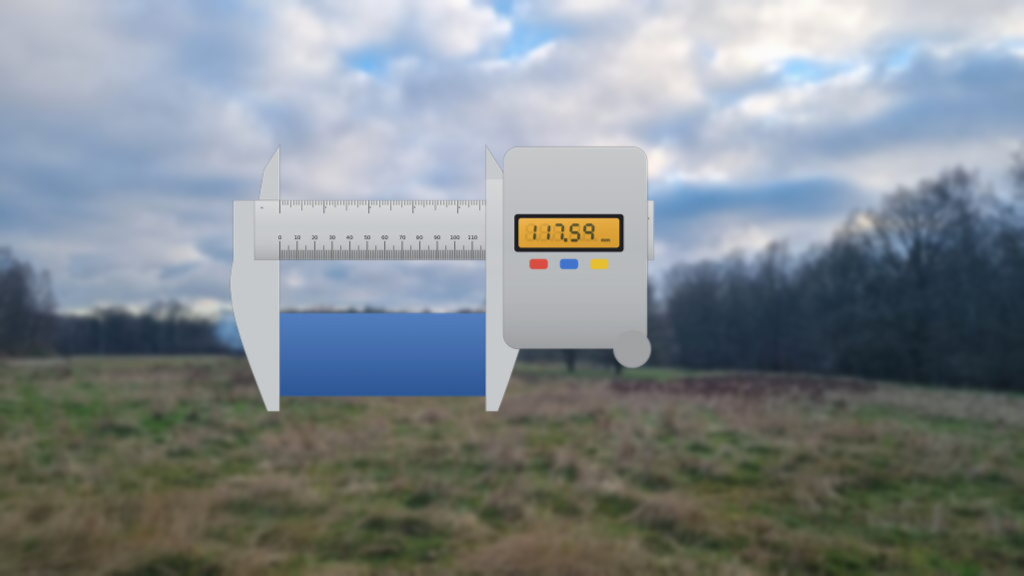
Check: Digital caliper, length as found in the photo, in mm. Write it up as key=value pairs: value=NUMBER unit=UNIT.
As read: value=117.59 unit=mm
